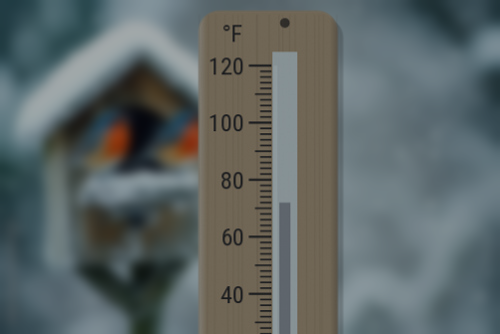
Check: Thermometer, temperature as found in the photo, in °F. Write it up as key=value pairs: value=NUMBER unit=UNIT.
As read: value=72 unit=°F
